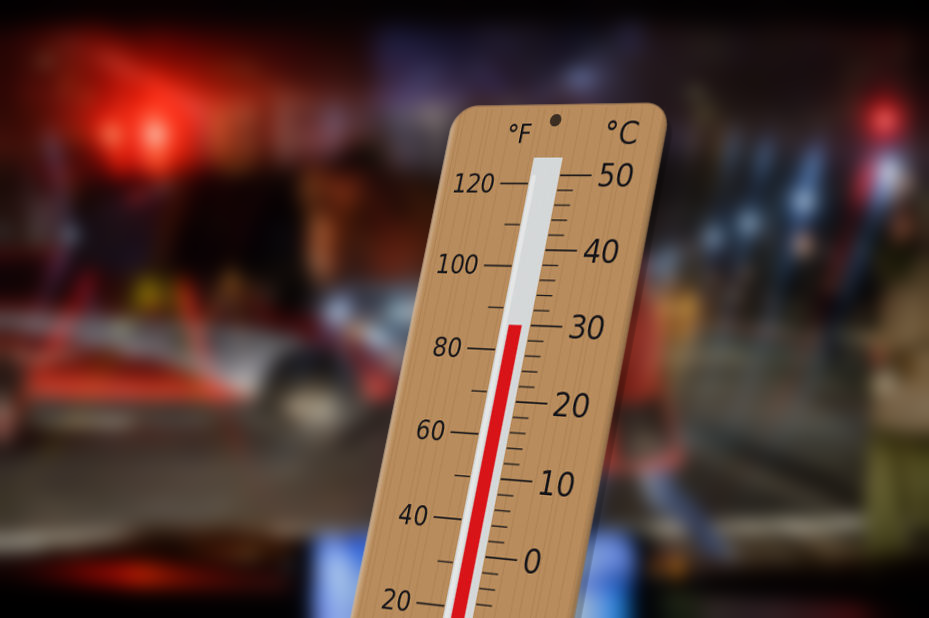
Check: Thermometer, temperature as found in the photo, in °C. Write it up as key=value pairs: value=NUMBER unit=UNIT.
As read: value=30 unit=°C
